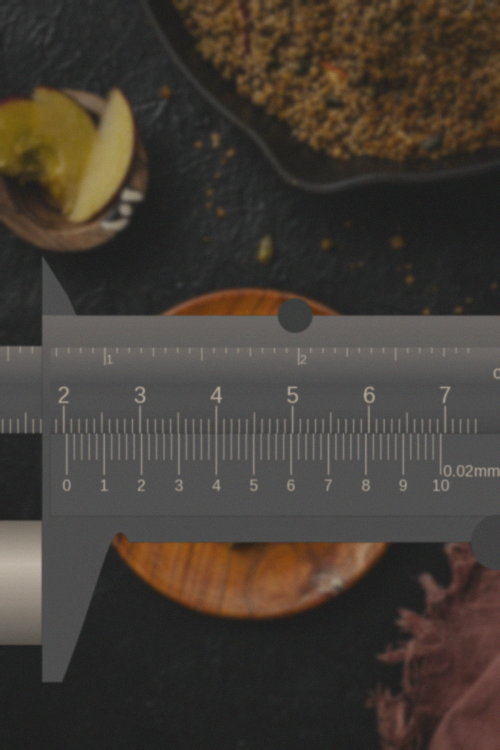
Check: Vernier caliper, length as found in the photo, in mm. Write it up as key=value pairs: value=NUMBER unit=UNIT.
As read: value=20.4 unit=mm
